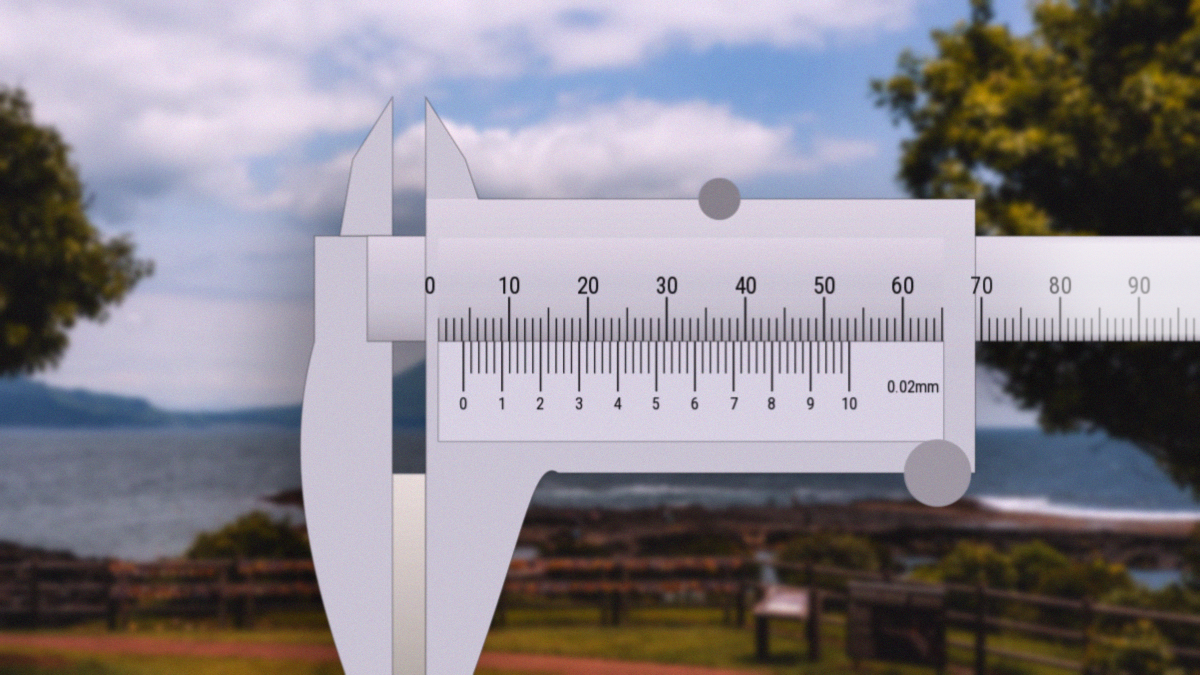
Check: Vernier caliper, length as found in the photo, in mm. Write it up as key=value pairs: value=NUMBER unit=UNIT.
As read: value=4.2 unit=mm
